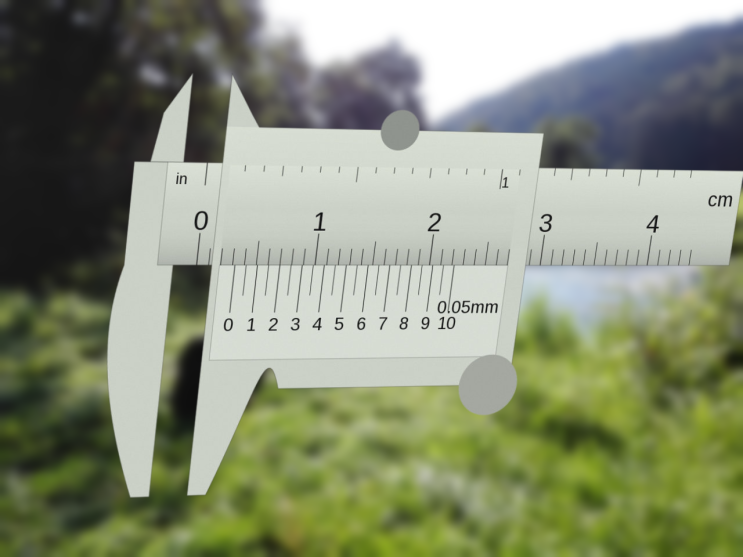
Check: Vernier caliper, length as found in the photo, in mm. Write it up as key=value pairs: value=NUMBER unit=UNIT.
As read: value=3.2 unit=mm
